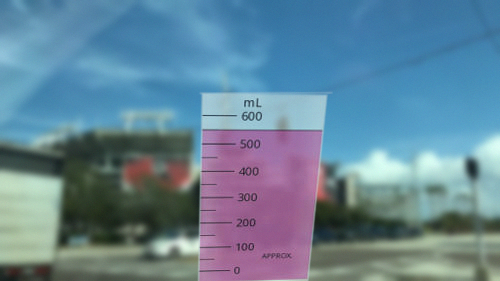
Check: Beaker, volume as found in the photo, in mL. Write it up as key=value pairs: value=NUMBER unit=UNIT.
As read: value=550 unit=mL
